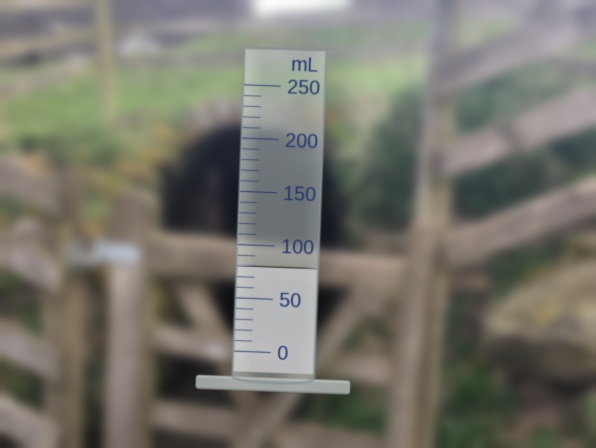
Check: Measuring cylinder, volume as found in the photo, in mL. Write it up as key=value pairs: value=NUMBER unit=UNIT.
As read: value=80 unit=mL
